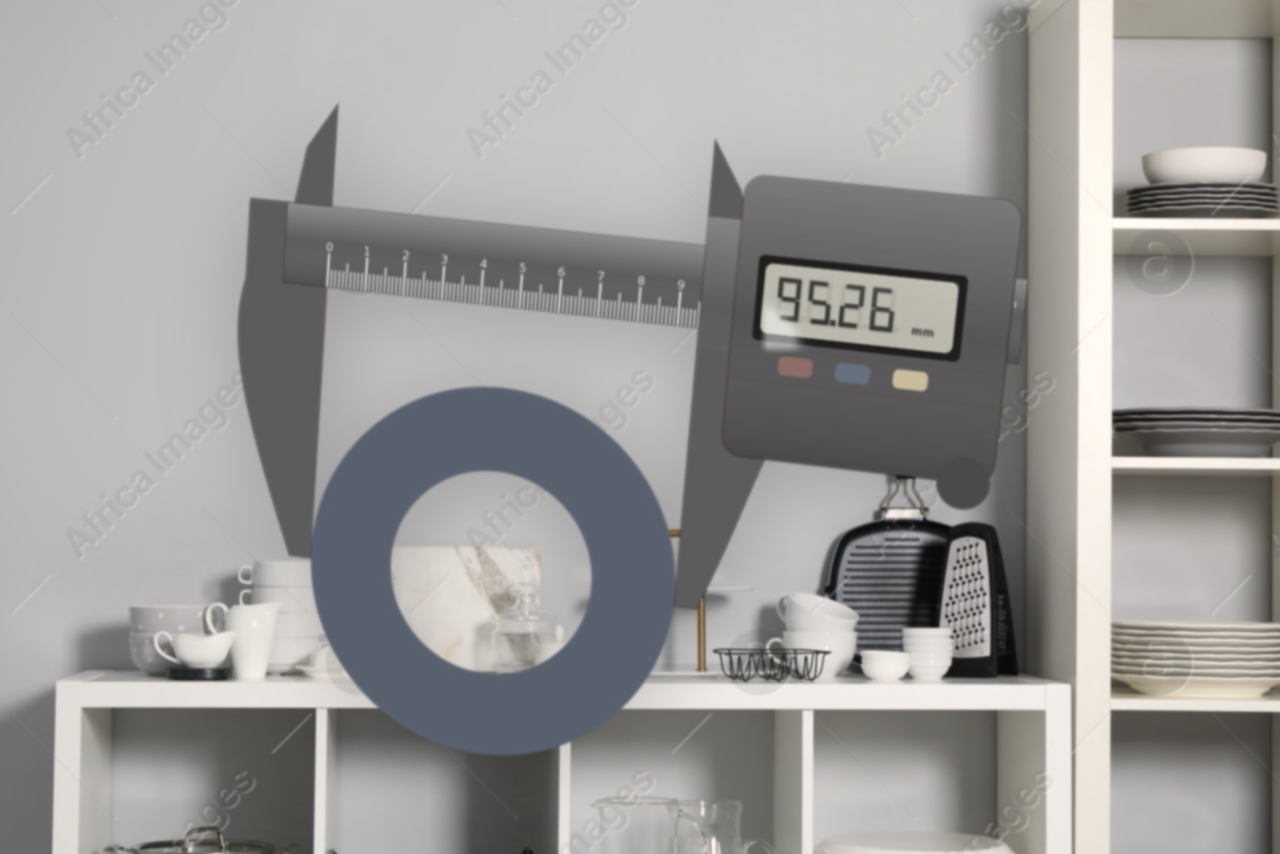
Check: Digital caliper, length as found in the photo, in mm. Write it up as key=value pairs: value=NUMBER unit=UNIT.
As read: value=95.26 unit=mm
